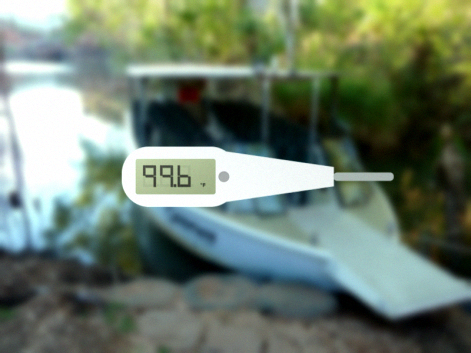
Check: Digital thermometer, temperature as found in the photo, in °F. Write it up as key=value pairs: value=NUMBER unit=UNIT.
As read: value=99.6 unit=°F
